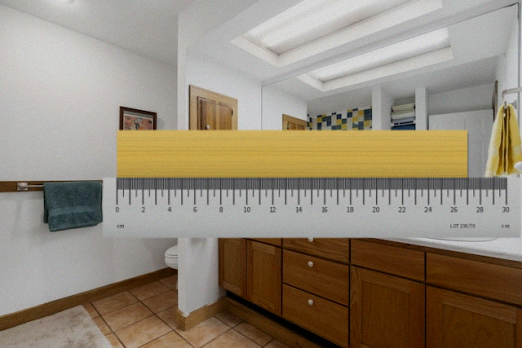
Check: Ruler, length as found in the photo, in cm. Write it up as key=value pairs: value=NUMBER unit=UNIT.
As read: value=27 unit=cm
